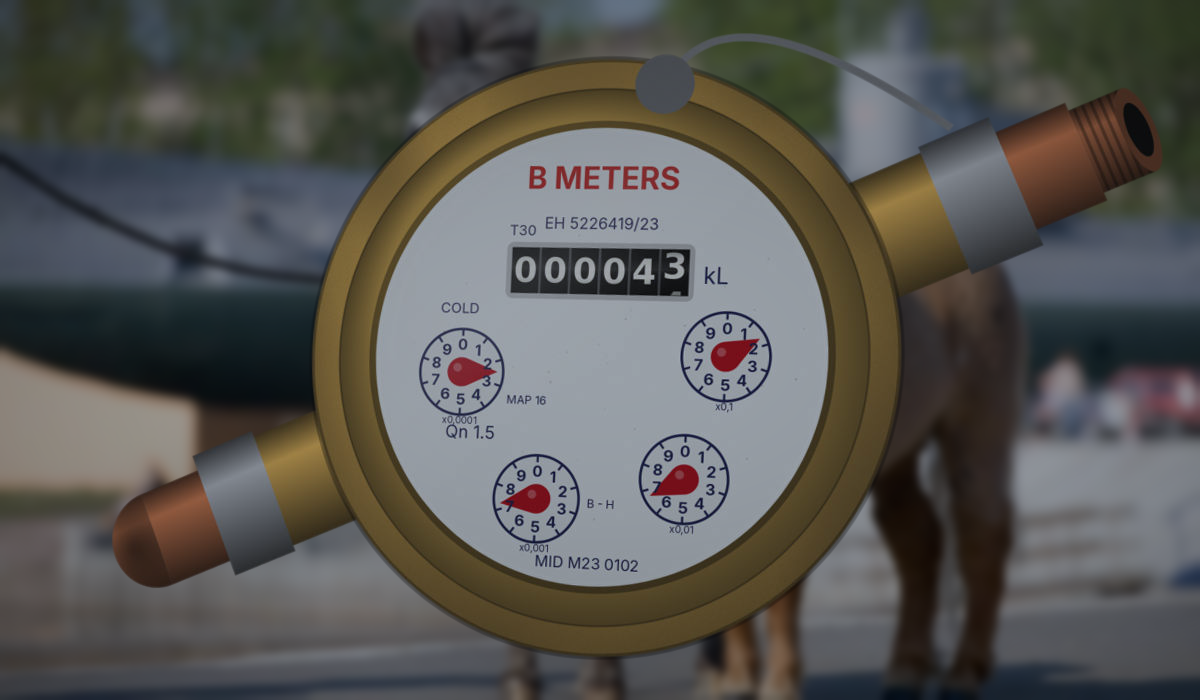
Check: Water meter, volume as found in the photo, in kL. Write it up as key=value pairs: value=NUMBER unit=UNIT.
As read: value=43.1672 unit=kL
